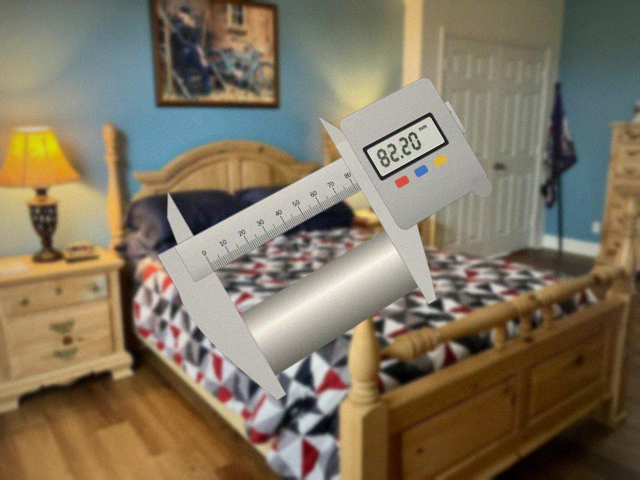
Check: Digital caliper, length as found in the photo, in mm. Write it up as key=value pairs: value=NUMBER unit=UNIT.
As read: value=82.20 unit=mm
